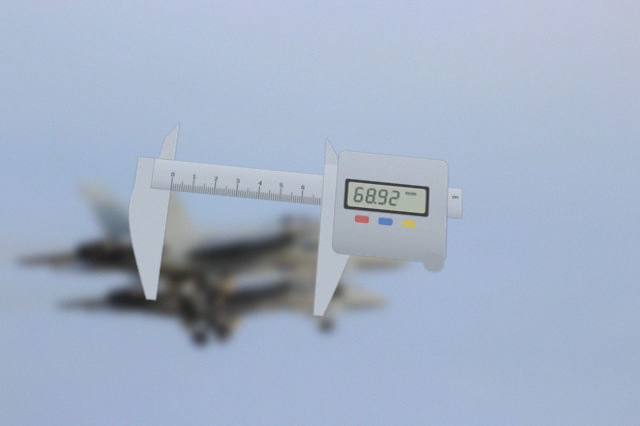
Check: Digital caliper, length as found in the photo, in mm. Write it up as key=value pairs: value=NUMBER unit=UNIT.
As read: value=68.92 unit=mm
